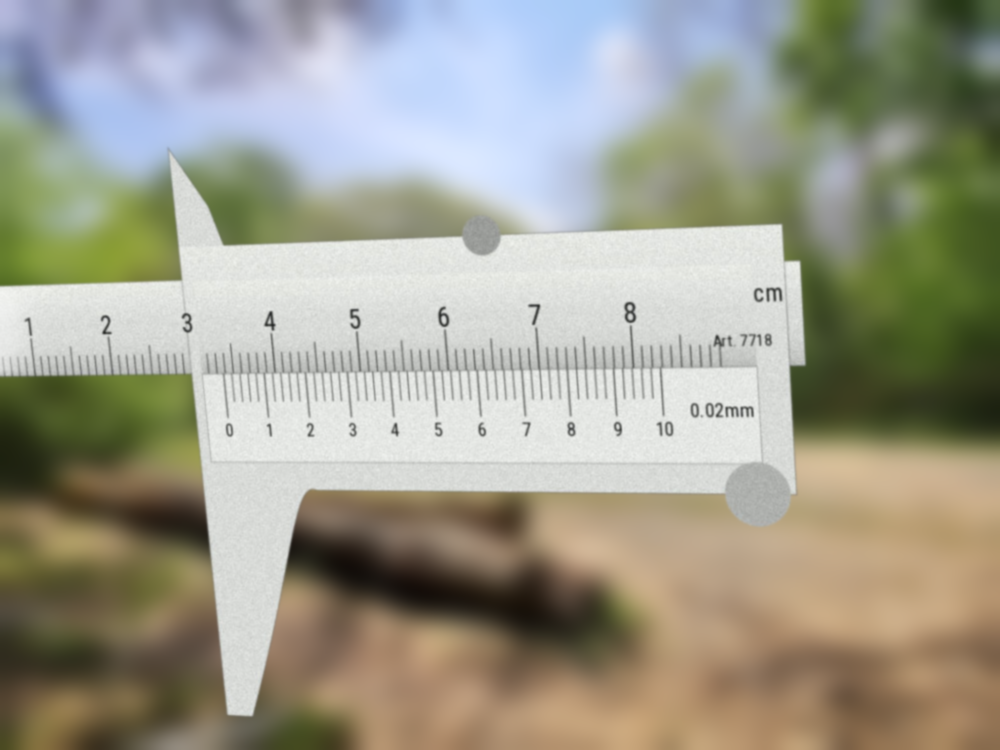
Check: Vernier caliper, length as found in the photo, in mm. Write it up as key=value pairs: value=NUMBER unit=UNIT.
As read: value=33.8 unit=mm
